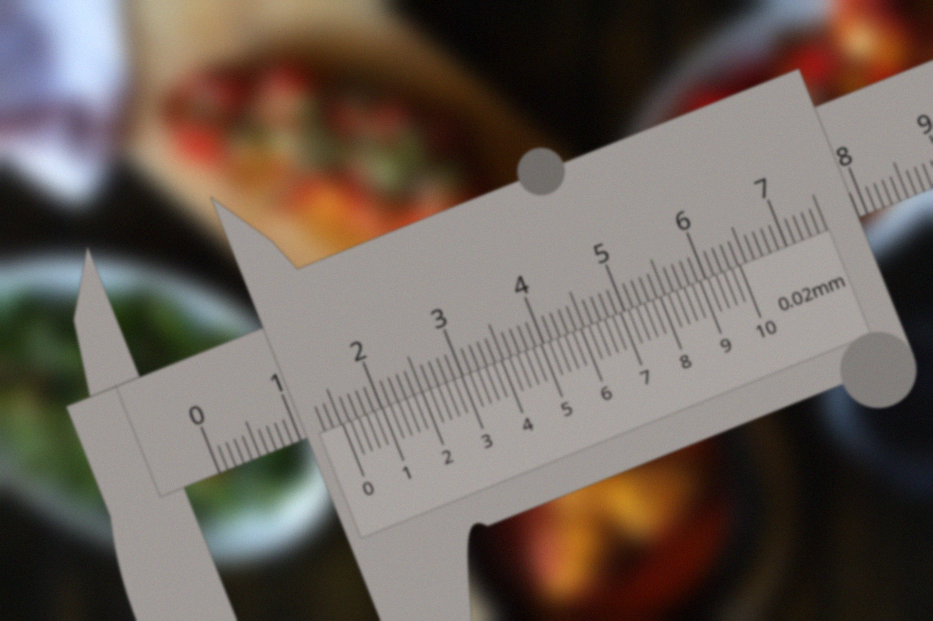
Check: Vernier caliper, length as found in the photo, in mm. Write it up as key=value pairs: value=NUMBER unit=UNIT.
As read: value=15.2 unit=mm
